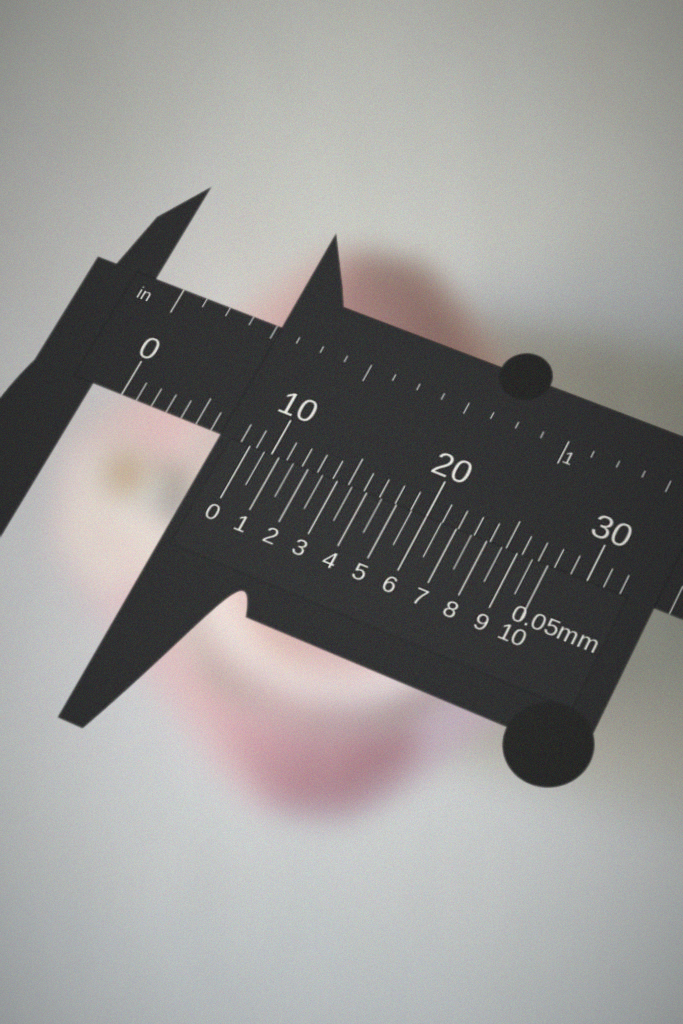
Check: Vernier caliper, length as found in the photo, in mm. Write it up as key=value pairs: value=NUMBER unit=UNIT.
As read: value=8.6 unit=mm
